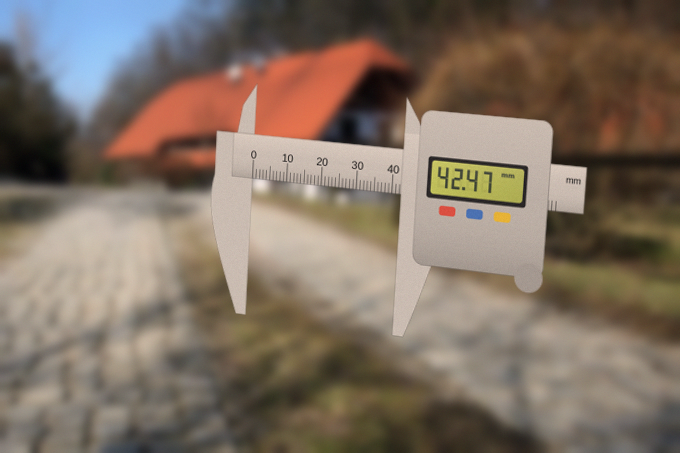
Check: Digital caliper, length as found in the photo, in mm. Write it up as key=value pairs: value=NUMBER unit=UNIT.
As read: value=42.47 unit=mm
